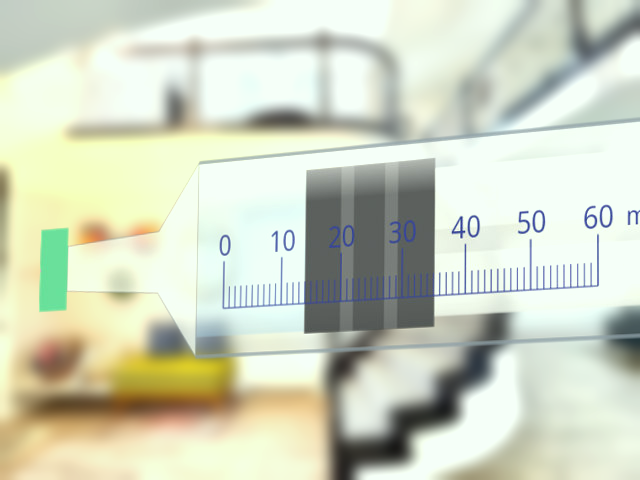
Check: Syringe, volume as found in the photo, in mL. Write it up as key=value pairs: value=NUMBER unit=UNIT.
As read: value=14 unit=mL
